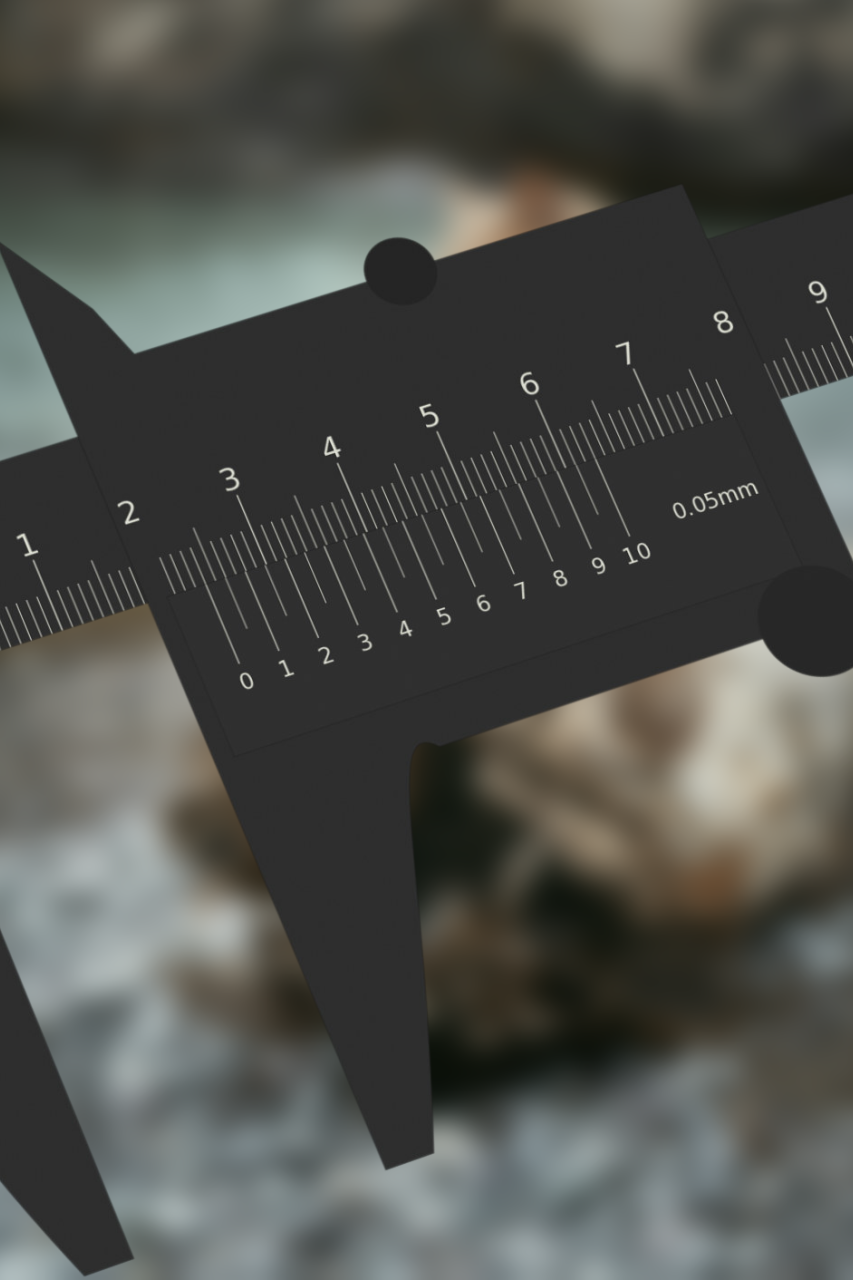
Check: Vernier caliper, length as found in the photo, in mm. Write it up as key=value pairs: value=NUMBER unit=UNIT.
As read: value=24.0 unit=mm
